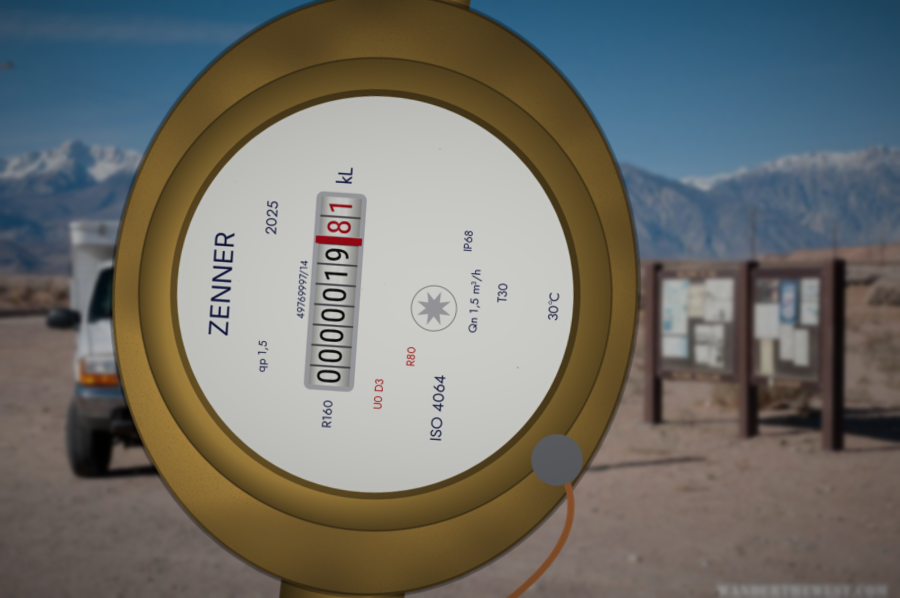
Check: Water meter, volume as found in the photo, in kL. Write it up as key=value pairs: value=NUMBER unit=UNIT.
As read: value=19.81 unit=kL
